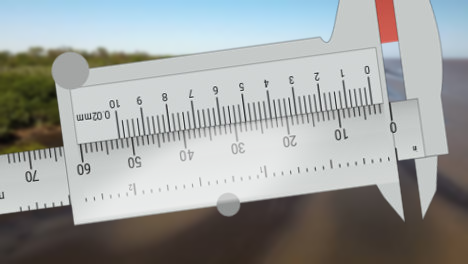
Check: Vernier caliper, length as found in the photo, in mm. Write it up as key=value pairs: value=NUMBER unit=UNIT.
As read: value=3.4 unit=mm
